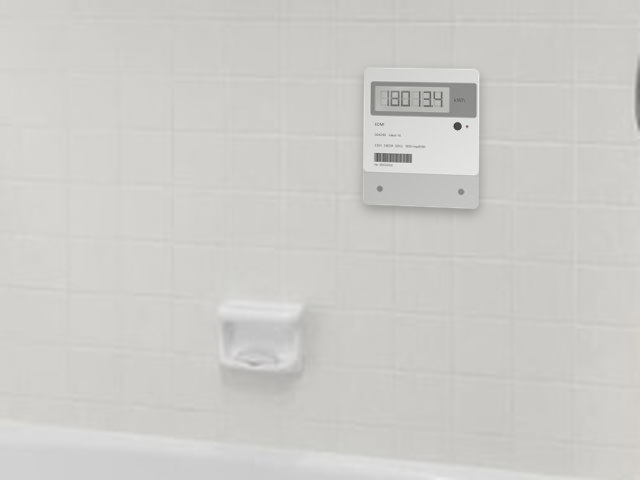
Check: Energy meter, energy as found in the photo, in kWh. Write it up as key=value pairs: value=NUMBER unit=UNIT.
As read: value=18013.4 unit=kWh
